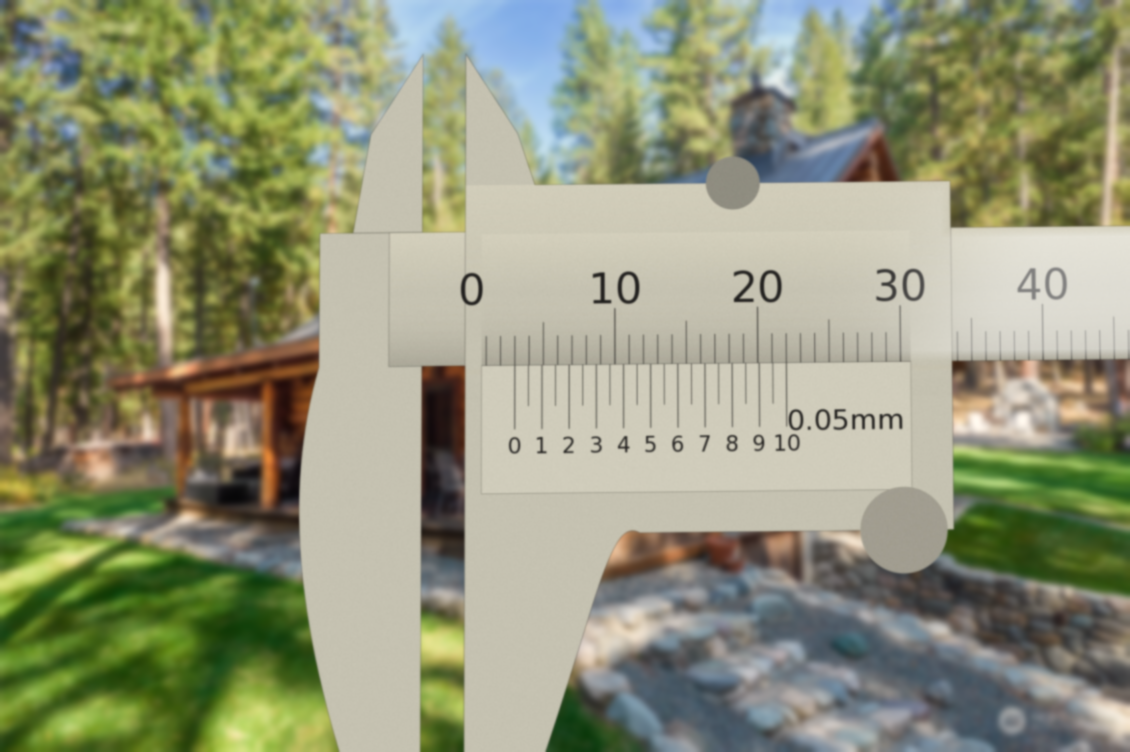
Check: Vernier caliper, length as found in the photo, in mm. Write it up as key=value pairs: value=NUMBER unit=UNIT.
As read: value=3.0 unit=mm
